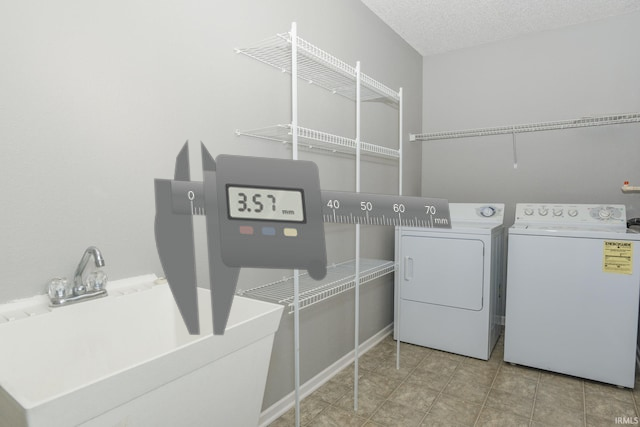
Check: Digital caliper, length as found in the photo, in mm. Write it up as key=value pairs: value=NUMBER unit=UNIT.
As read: value=3.57 unit=mm
